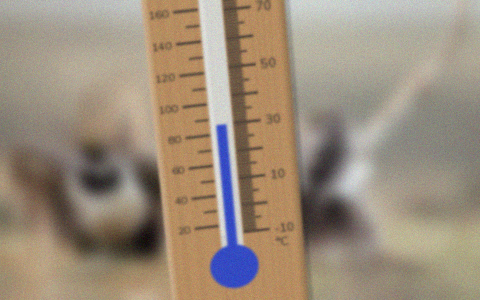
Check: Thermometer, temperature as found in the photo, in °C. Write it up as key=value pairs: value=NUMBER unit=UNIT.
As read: value=30 unit=°C
